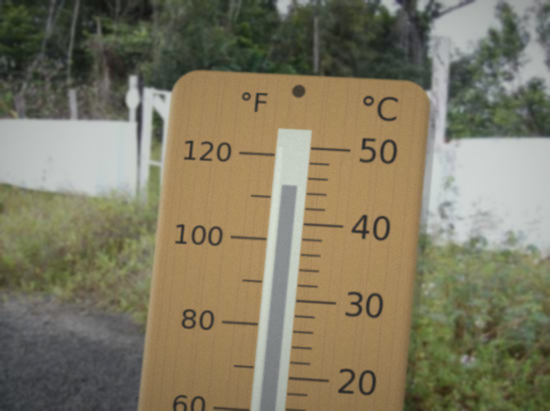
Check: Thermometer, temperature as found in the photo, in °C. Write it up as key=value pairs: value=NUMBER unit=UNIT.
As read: value=45 unit=°C
